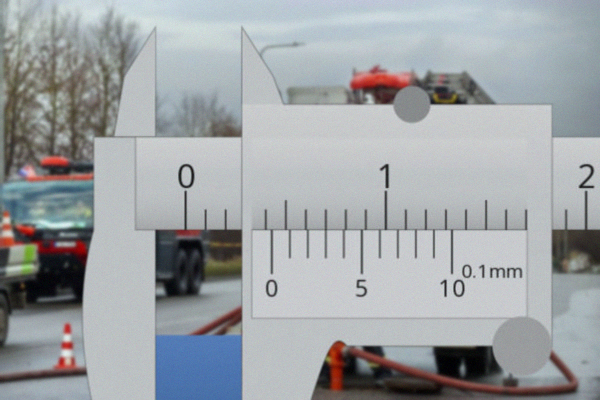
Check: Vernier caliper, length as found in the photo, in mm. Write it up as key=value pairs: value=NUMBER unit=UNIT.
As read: value=4.3 unit=mm
